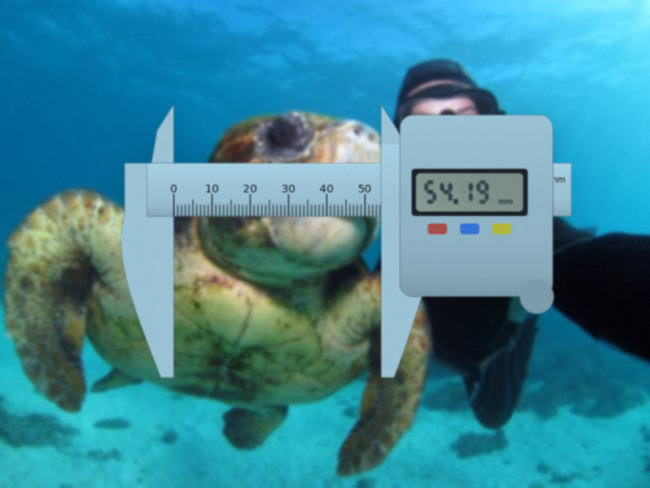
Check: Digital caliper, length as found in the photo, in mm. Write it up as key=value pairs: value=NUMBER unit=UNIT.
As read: value=54.19 unit=mm
